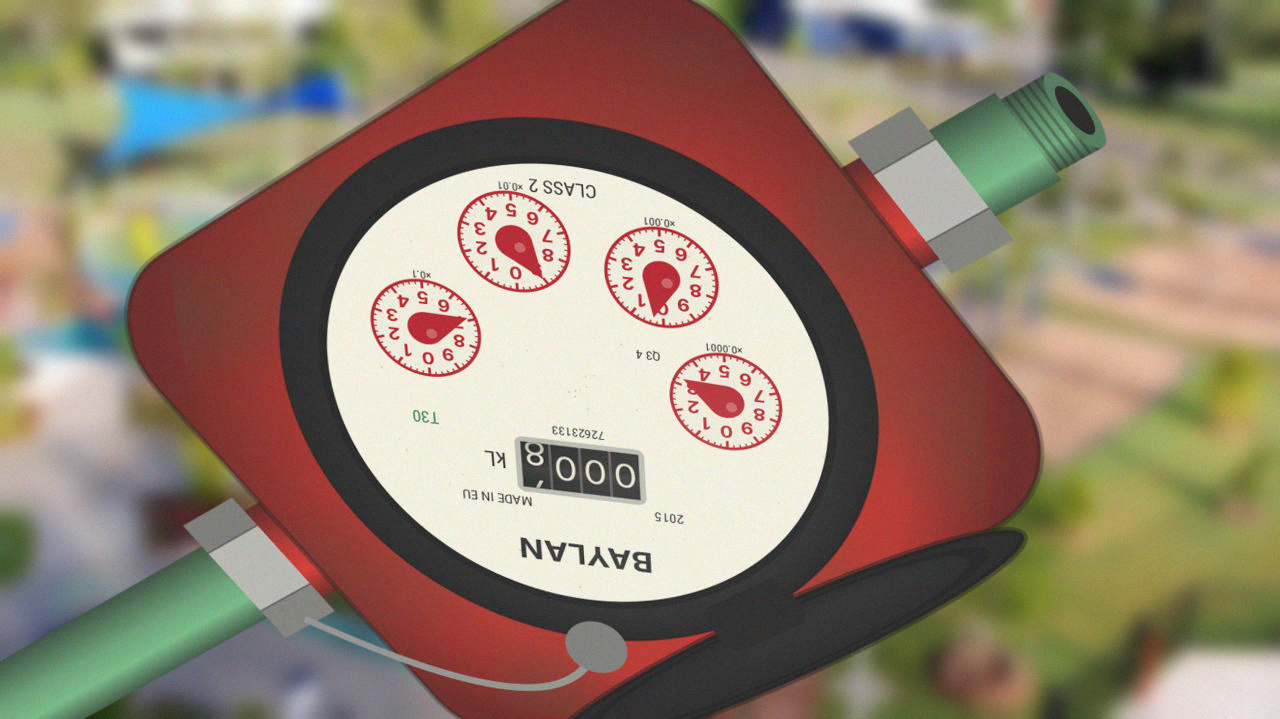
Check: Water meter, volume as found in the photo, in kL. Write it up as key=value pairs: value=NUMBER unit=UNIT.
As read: value=7.6903 unit=kL
